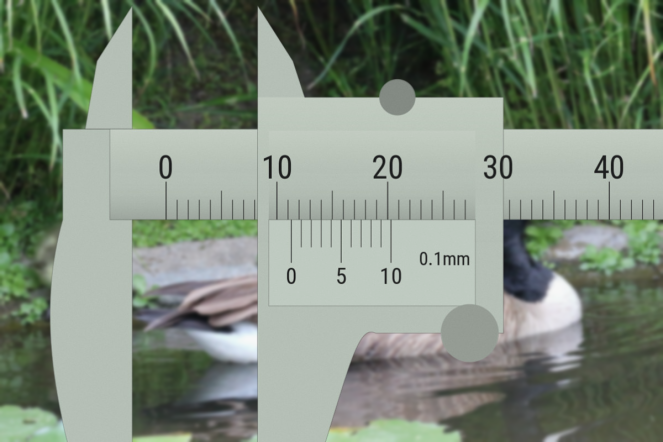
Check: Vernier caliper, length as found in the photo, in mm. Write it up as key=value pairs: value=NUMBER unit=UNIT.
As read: value=11.3 unit=mm
